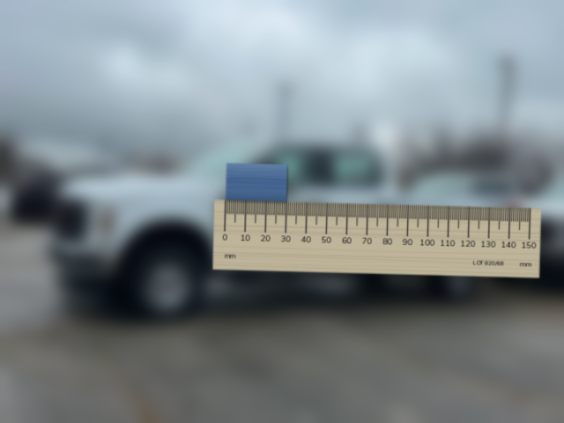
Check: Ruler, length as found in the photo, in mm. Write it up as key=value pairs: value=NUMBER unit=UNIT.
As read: value=30 unit=mm
